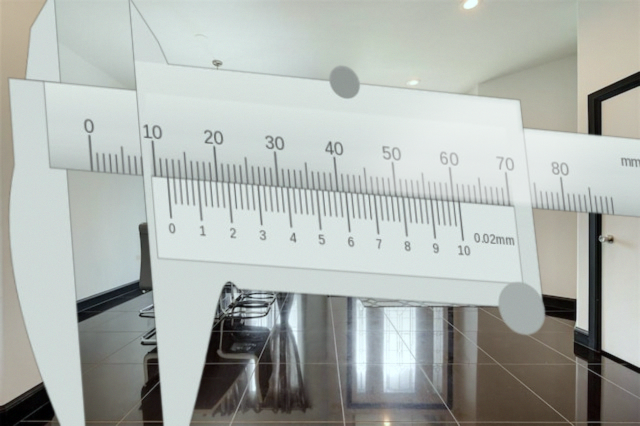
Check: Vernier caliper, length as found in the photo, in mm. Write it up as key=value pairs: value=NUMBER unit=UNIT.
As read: value=12.0 unit=mm
